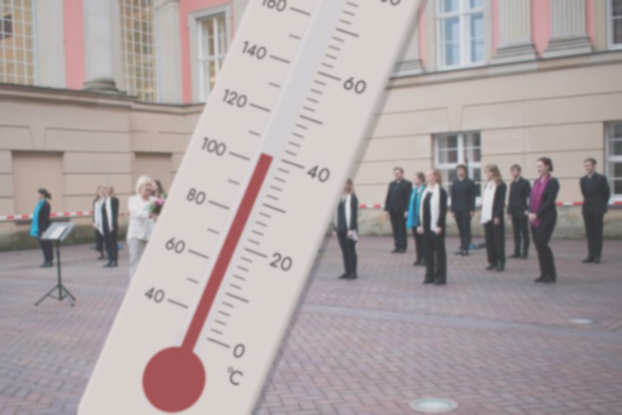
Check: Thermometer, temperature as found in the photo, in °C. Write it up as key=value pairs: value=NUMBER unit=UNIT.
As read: value=40 unit=°C
